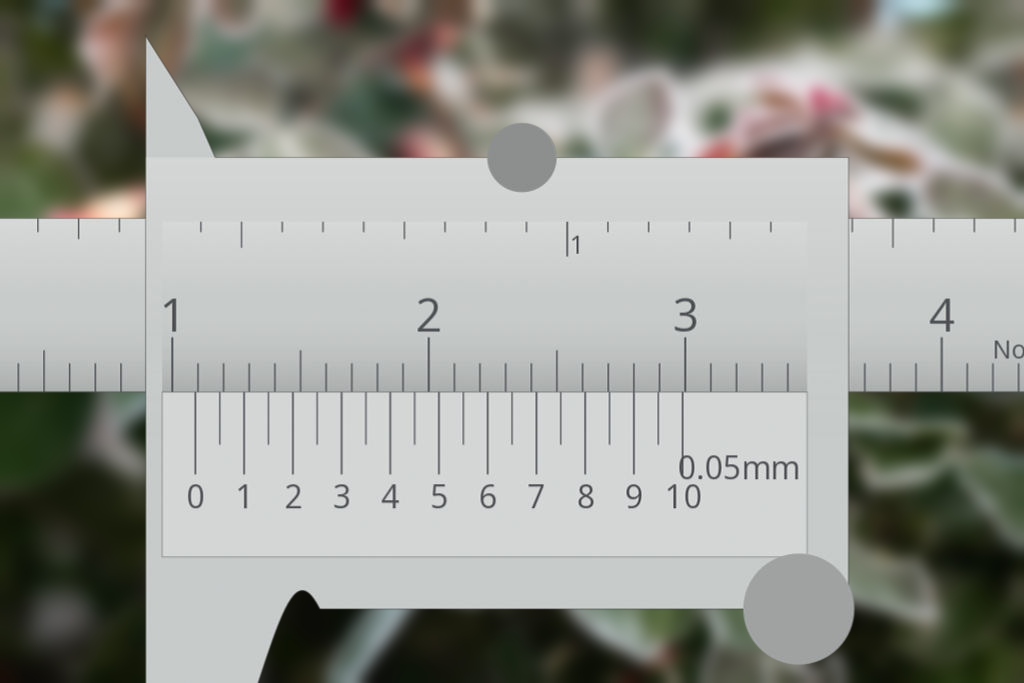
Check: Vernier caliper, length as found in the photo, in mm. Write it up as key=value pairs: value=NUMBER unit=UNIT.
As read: value=10.90 unit=mm
